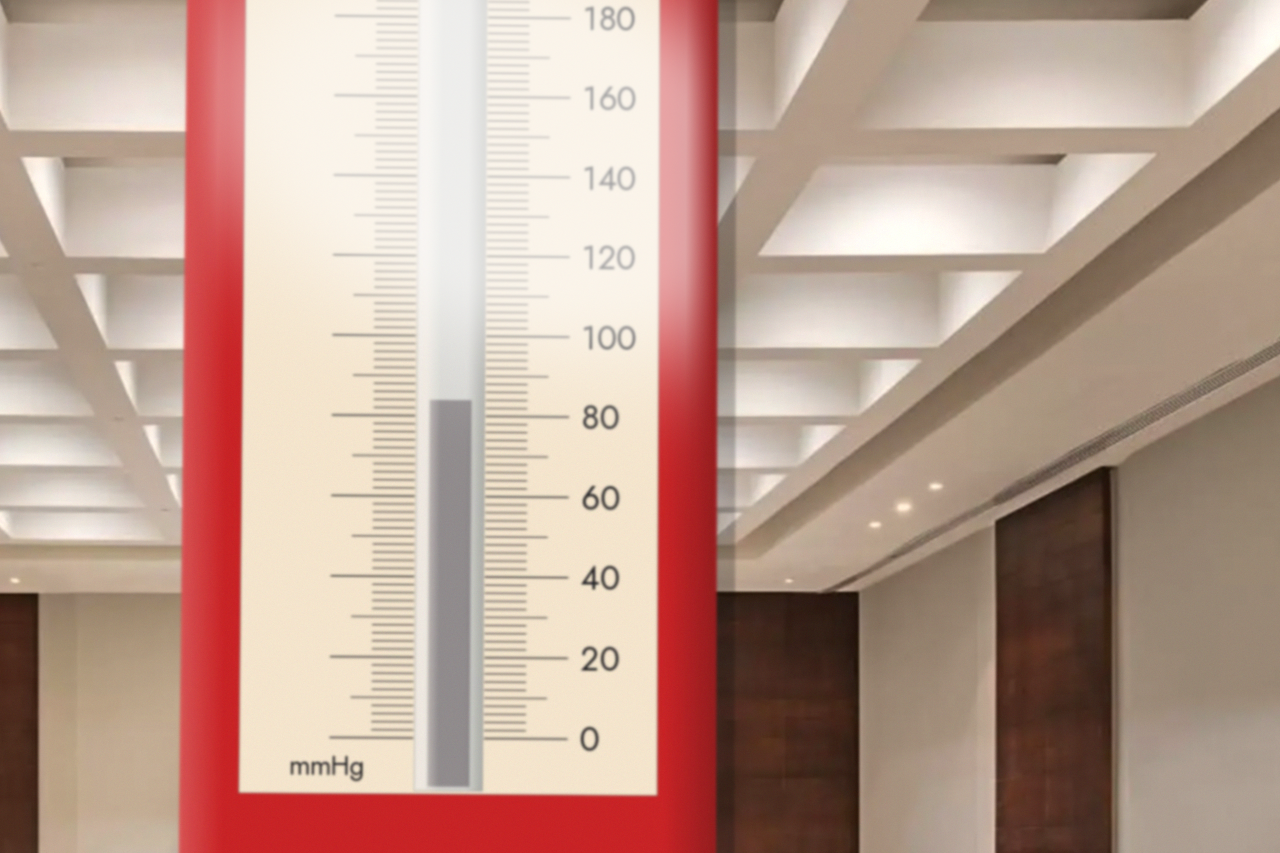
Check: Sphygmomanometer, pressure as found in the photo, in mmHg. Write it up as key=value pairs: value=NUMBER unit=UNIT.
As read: value=84 unit=mmHg
